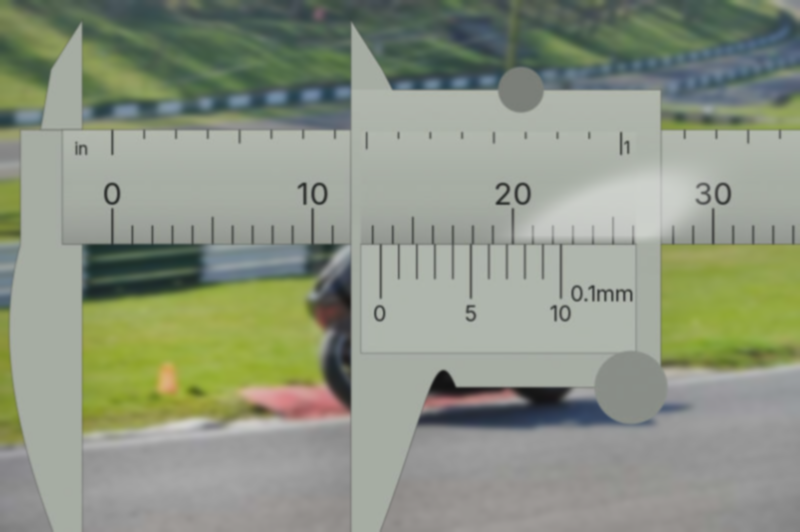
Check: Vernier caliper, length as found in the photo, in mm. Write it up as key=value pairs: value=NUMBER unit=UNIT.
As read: value=13.4 unit=mm
